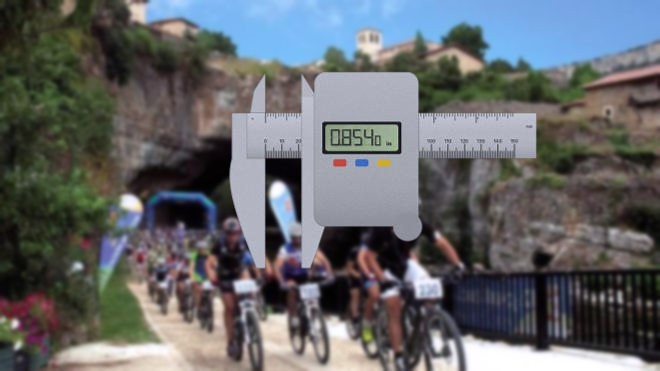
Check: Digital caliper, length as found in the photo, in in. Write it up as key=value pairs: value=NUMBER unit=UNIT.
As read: value=0.8540 unit=in
